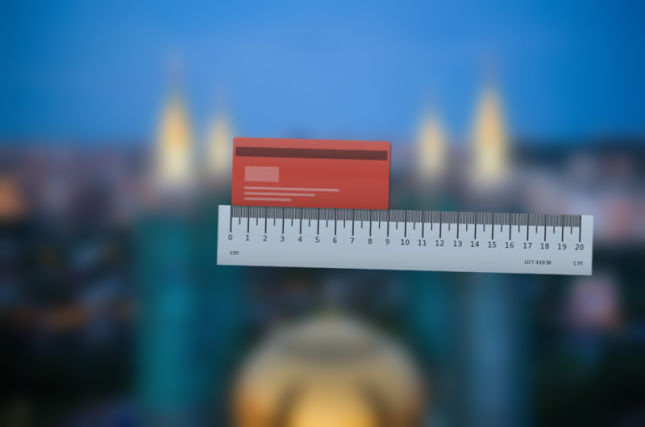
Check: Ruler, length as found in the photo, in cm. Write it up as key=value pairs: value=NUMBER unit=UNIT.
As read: value=9 unit=cm
